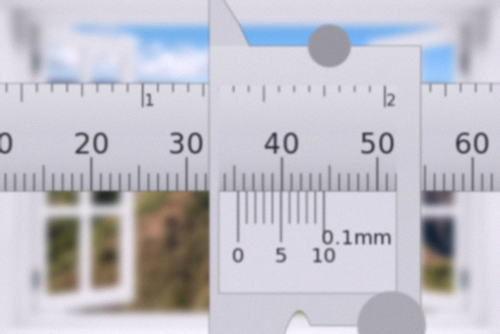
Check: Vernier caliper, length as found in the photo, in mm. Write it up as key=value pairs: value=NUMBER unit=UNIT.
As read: value=35.4 unit=mm
